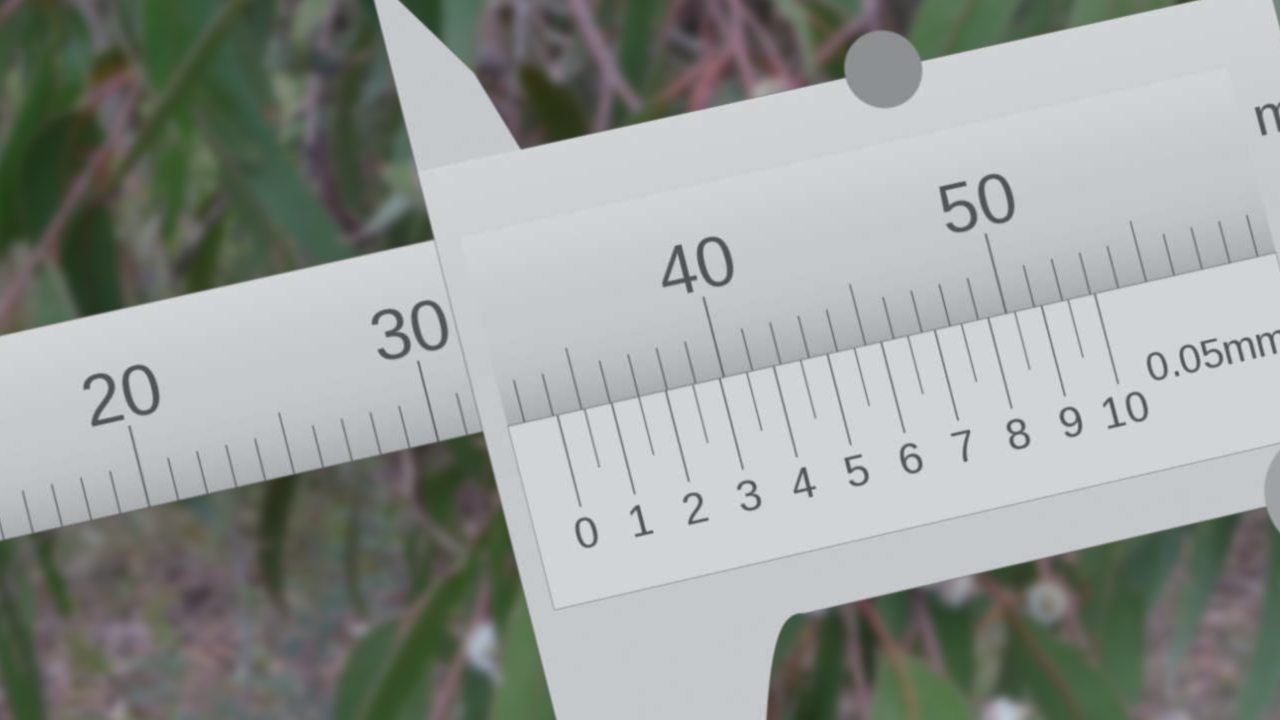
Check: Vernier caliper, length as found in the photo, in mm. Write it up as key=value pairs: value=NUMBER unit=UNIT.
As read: value=34.15 unit=mm
